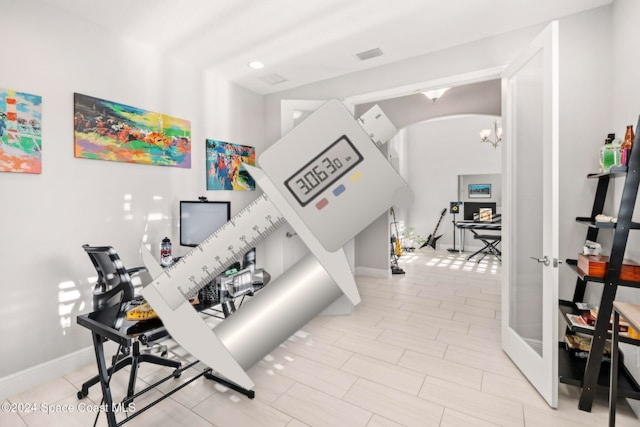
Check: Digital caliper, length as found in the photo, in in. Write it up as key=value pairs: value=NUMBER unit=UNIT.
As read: value=3.0630 unit=in
